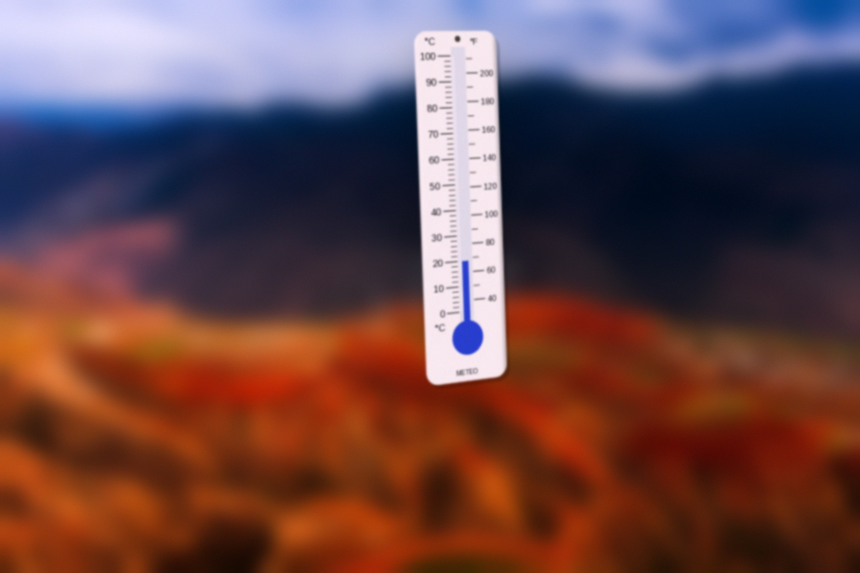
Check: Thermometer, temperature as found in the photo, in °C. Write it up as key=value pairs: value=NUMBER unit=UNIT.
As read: value=20 unit=°C
